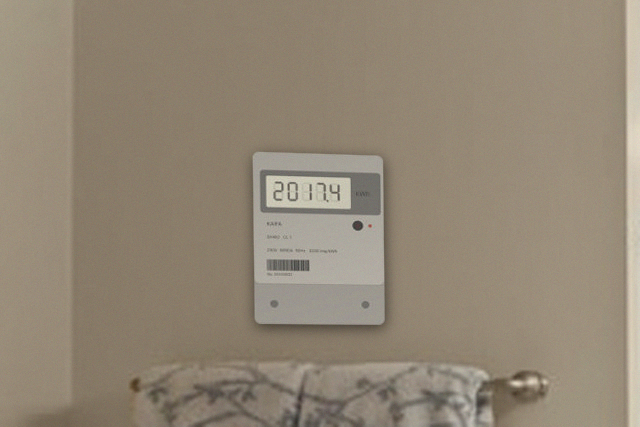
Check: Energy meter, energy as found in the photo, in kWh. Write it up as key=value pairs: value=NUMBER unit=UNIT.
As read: value=2017.4 unit=kWh
